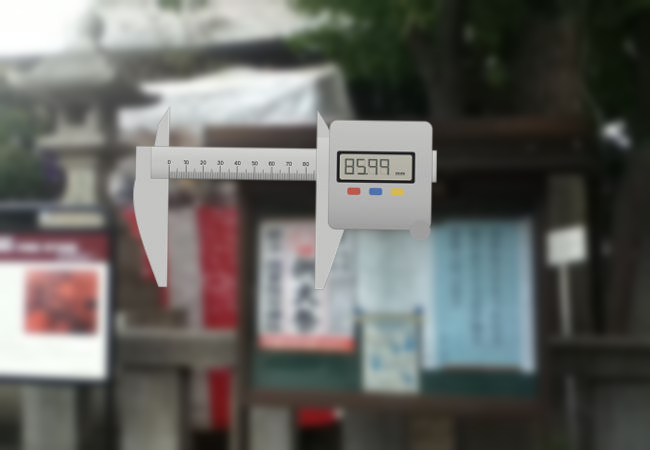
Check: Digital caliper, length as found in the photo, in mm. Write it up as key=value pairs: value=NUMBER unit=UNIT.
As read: value=85.99 unit=mm
